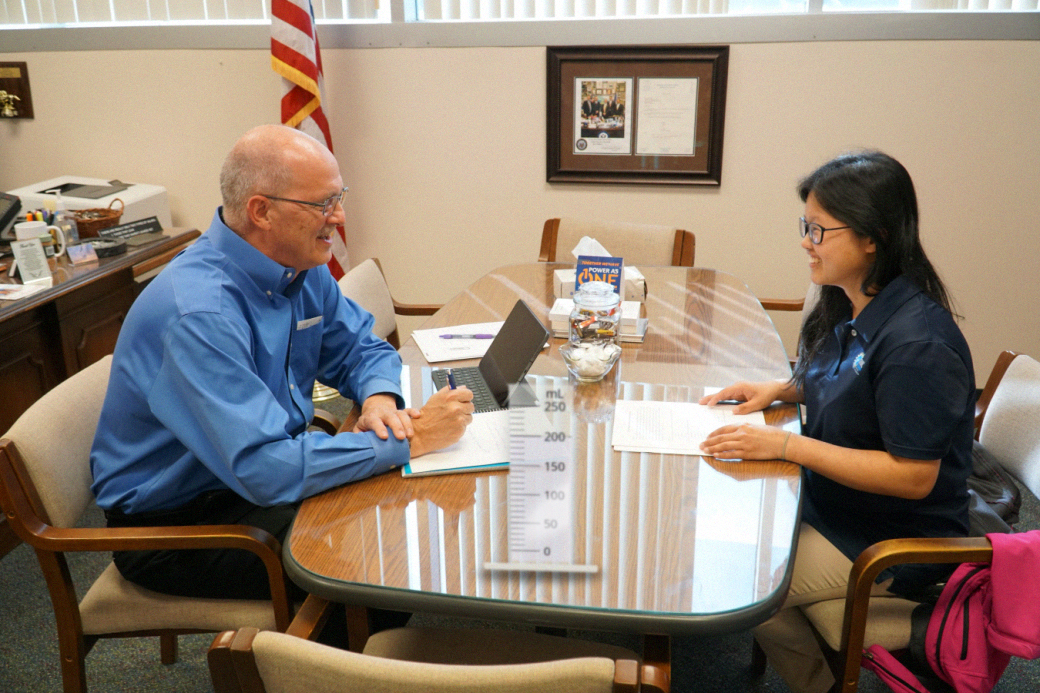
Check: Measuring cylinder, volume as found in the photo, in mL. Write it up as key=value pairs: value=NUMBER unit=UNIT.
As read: value=200 unit=mL
